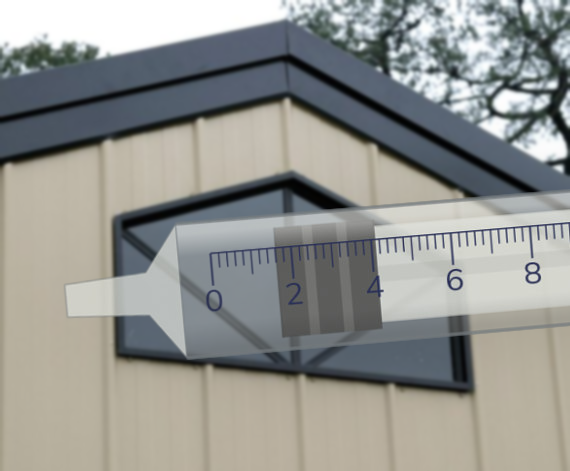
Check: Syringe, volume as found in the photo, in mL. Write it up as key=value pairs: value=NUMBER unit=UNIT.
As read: value=1.6 unit=mL
